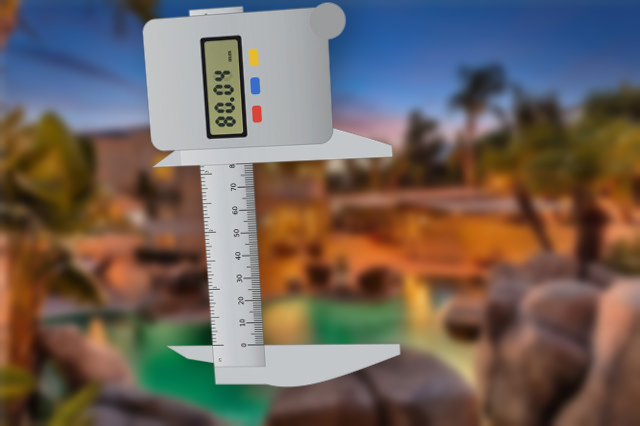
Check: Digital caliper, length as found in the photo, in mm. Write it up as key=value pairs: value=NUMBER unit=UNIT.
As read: value=80.04 unit=mm
